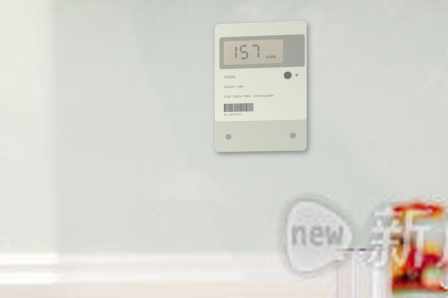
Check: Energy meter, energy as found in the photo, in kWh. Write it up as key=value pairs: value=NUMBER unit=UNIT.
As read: value=157 unit=kWh
